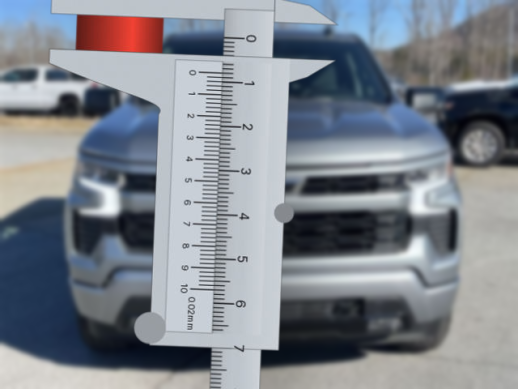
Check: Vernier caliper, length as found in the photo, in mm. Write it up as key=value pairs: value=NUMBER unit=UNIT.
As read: value=8.0 unit=mm
